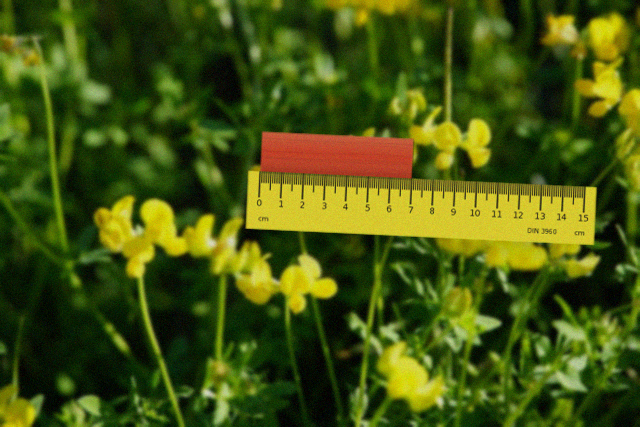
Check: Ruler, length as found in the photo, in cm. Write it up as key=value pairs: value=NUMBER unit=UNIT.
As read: value=7 unit=cm
